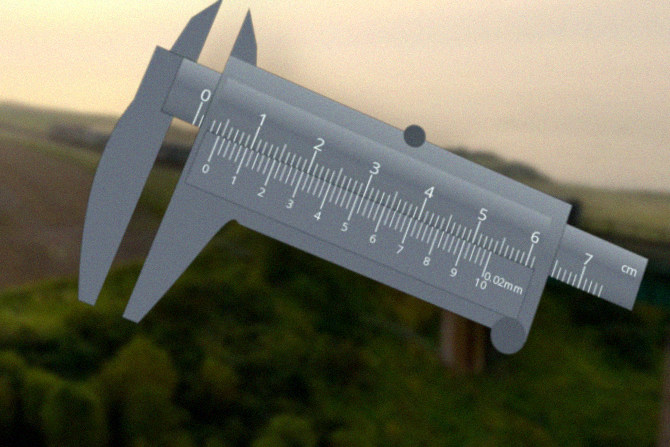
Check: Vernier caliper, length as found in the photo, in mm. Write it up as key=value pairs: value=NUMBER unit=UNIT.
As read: value=4.5 unit=mm
